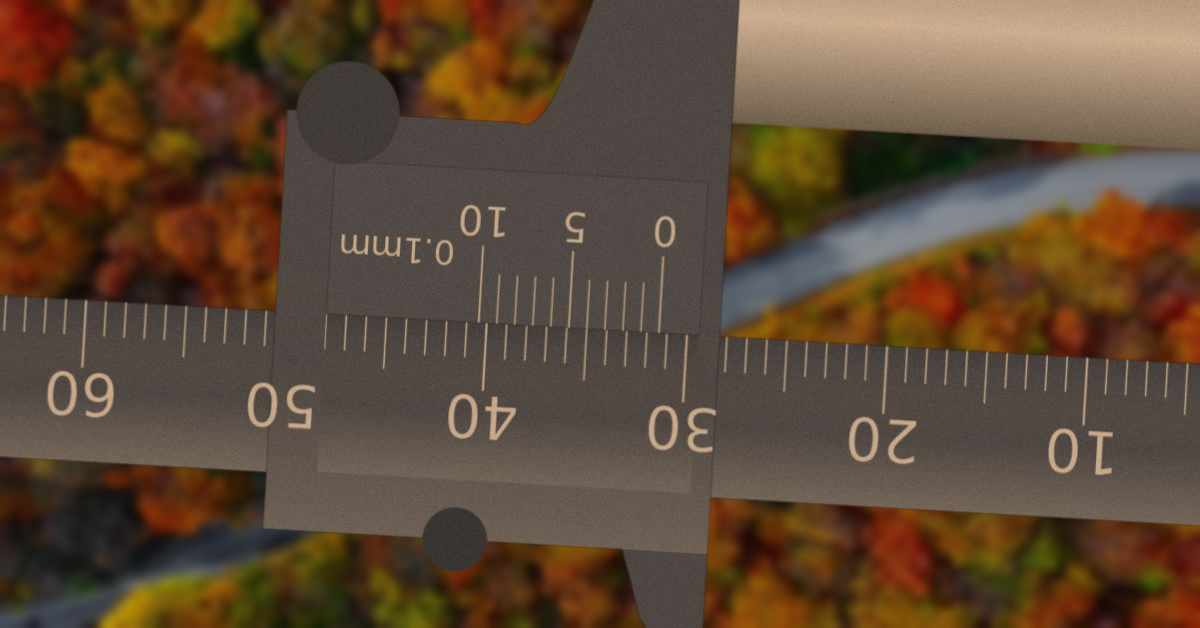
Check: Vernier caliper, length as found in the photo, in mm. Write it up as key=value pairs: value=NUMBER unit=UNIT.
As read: value=31.4 unit=mm
